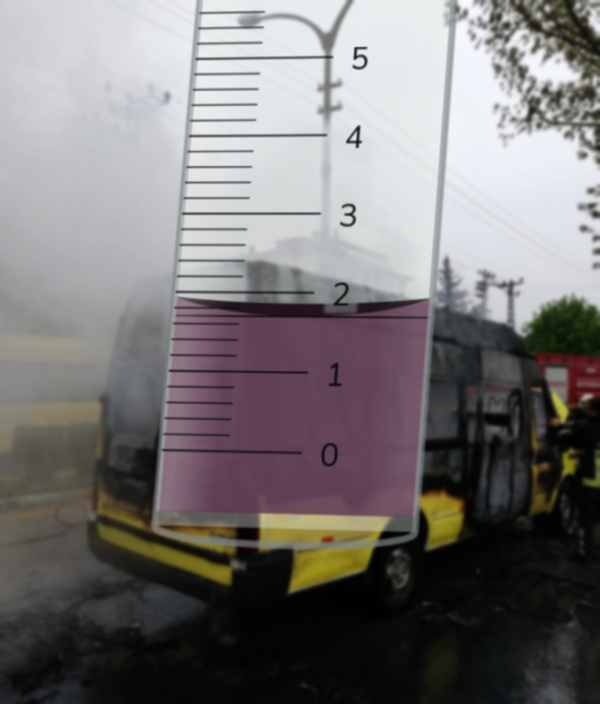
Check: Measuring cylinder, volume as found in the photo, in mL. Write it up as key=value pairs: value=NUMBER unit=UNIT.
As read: value=1.7 unit=mL
